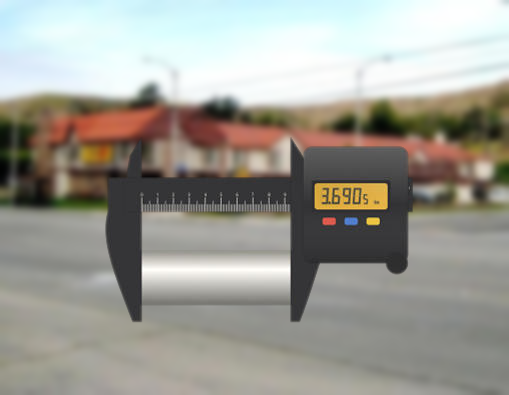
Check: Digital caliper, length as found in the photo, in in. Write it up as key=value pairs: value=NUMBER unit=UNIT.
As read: value=3.6905 unit=in
